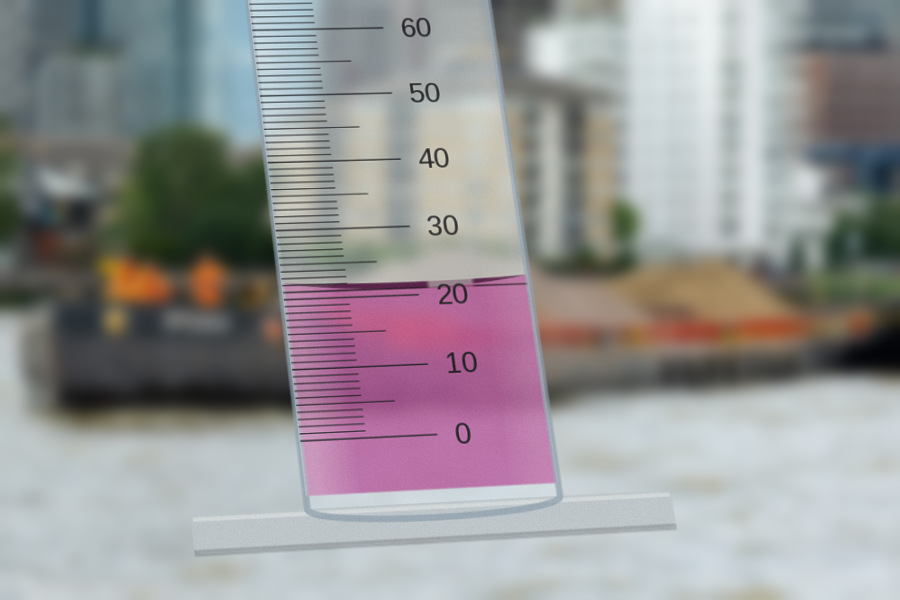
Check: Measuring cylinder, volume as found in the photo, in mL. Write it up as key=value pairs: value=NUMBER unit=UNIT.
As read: value=21 unit=mL
